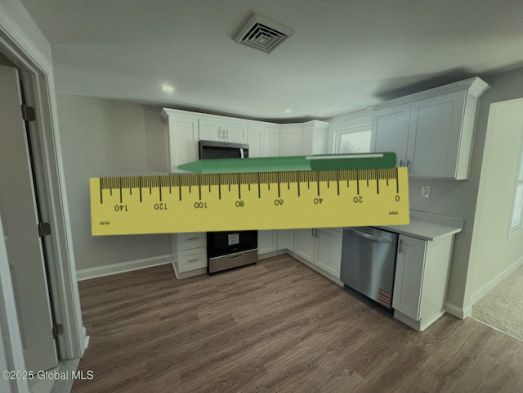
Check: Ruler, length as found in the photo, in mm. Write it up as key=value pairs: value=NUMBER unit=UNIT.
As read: value=115 unit=mm
